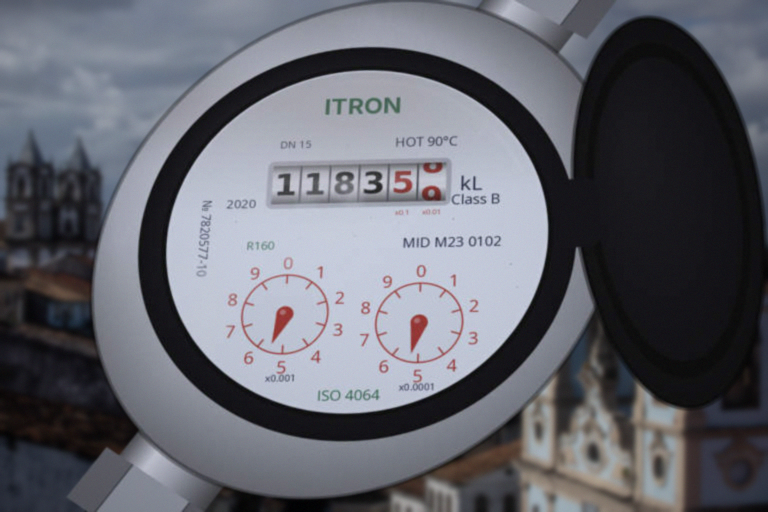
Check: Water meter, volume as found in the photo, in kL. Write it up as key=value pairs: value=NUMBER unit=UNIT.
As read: value=1183.5855 unit=kL
